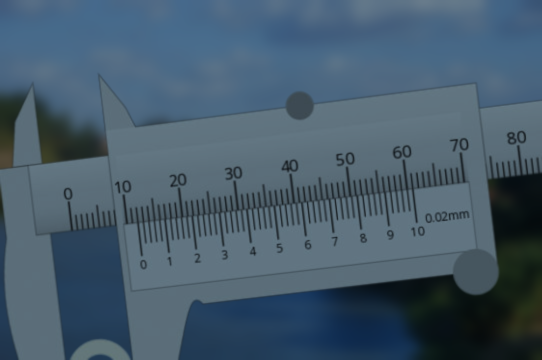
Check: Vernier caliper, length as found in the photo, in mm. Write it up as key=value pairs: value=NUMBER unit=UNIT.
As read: value=12.0 unit=mm
